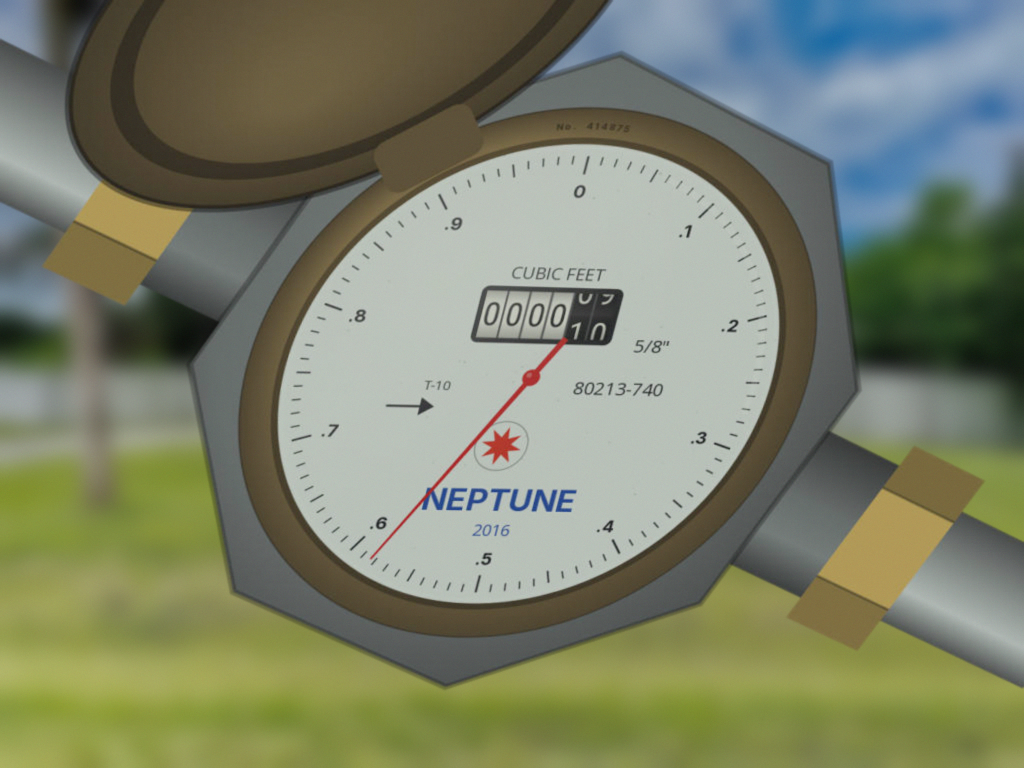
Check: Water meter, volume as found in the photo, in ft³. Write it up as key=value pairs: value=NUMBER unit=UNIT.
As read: value=9.58 unit=ft³
